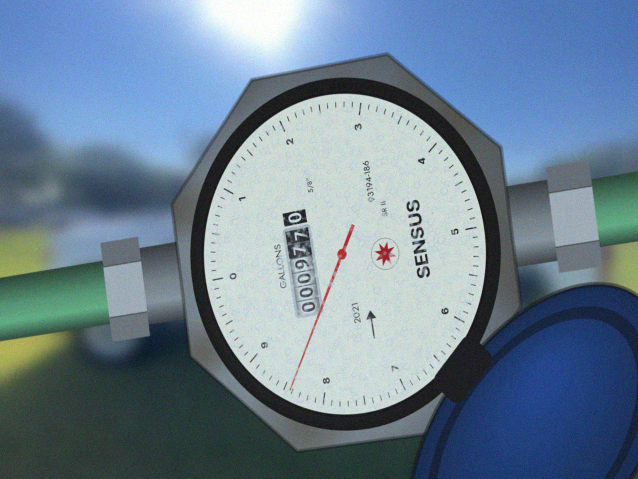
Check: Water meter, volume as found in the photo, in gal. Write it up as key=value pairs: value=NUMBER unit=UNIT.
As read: value=9768.4 unit=gal
